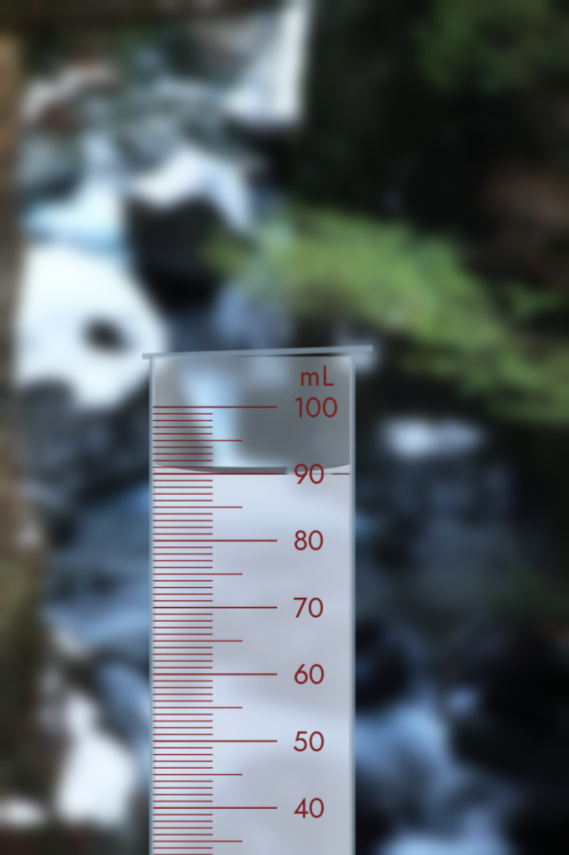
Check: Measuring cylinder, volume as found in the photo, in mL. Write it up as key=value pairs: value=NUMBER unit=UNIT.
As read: value=90 unit=mL
